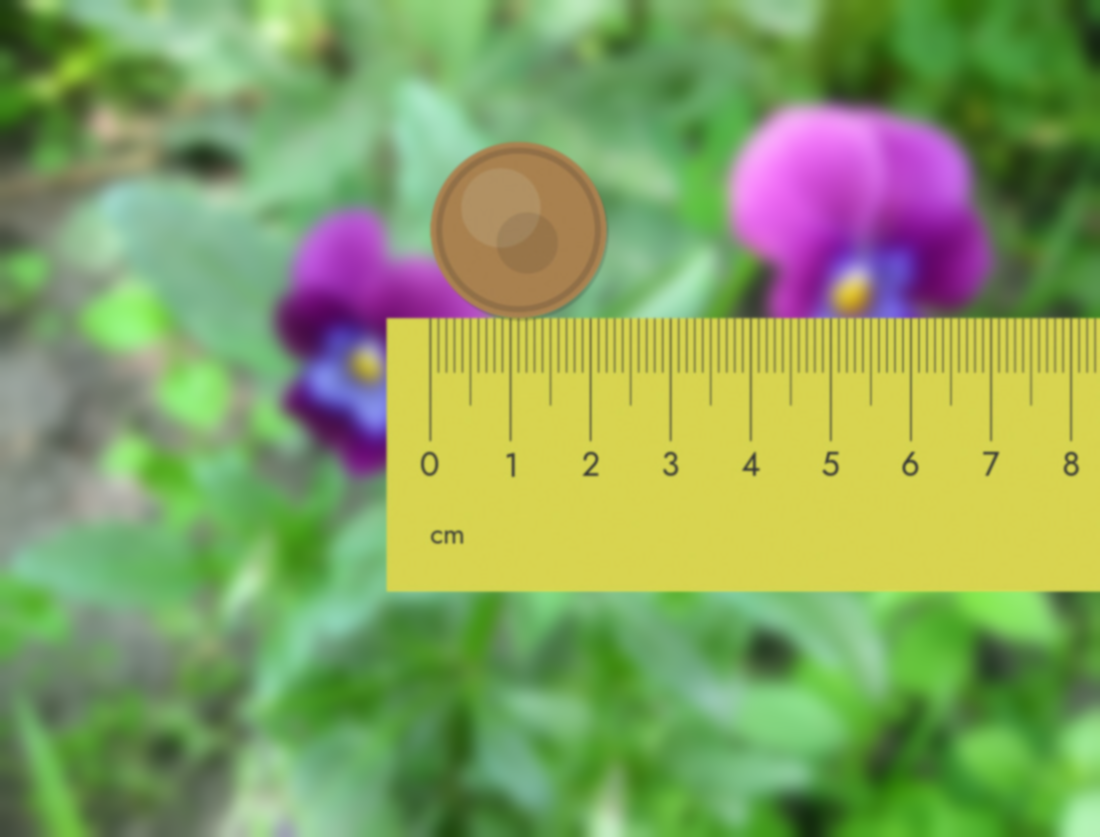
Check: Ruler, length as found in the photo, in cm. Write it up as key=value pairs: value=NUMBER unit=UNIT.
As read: value=2.2 unit=cm
